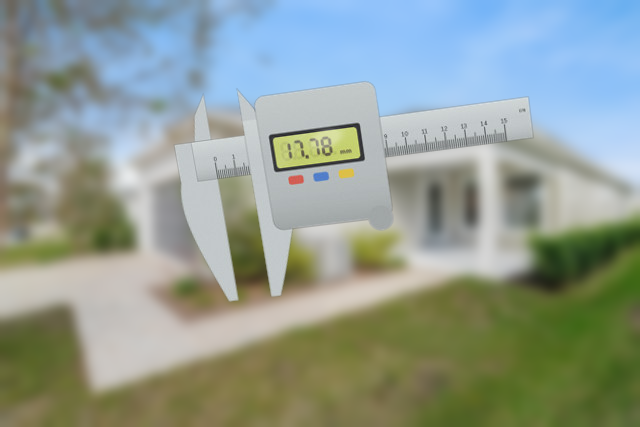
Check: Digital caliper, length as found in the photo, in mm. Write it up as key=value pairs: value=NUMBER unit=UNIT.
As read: value=17.78 unit=mm
